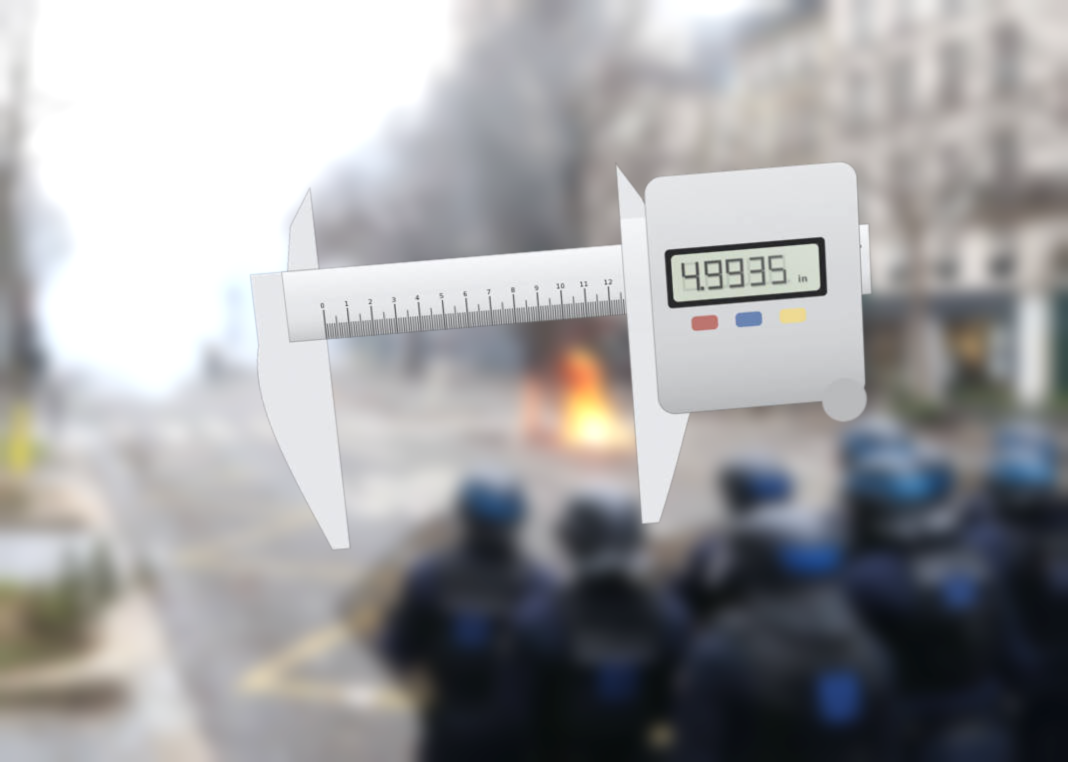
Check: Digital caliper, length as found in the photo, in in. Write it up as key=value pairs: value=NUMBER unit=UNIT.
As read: value=4.9935 unit=in
